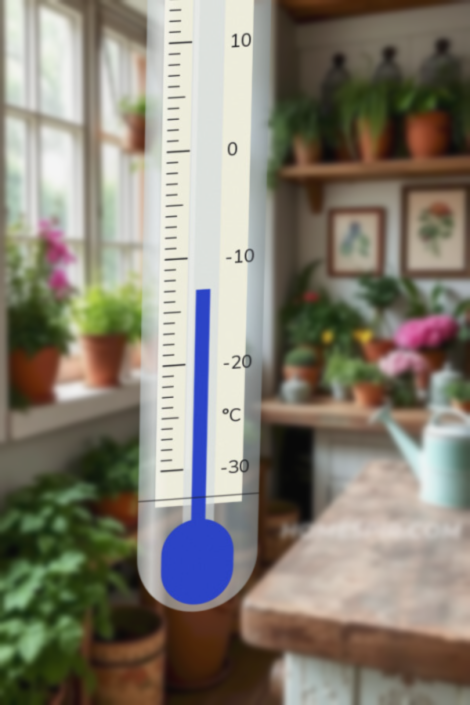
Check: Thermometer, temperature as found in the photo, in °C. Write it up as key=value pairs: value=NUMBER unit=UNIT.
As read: value=-13 unit=°C
